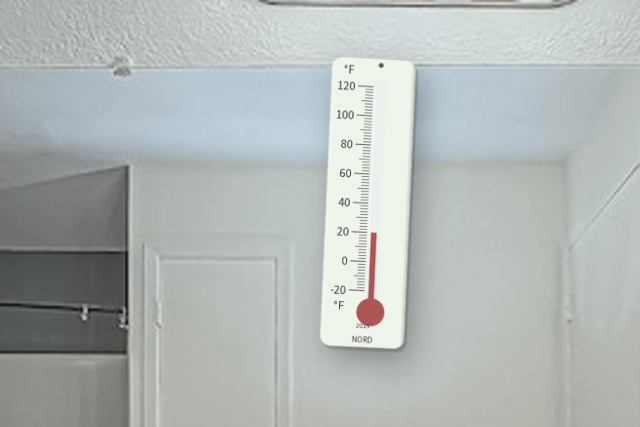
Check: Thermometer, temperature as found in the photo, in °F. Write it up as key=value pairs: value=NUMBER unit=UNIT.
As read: value=20 unit=°F
